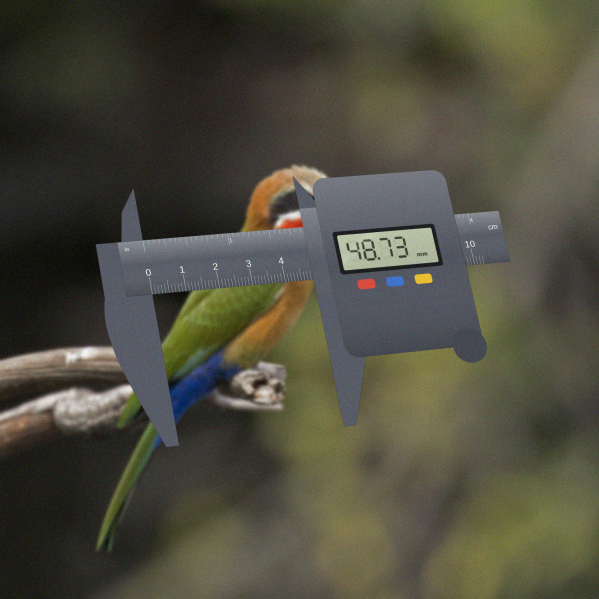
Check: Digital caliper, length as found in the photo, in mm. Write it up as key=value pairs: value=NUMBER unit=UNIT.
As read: value=48.73 unit=mm
